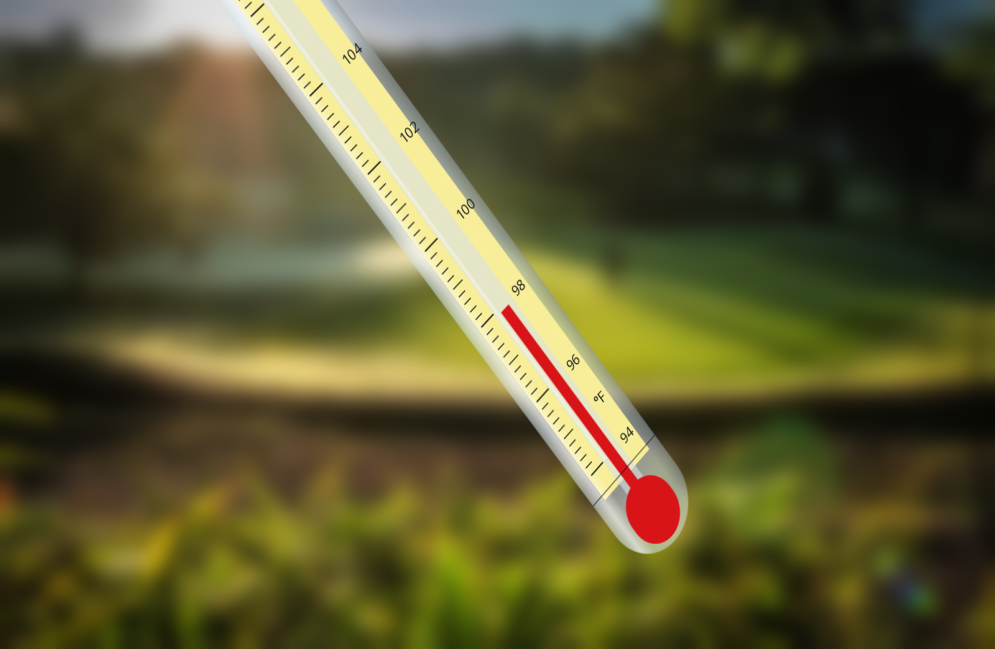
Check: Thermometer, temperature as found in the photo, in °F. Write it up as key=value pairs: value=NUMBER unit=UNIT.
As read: value=97.9 unit=°F
